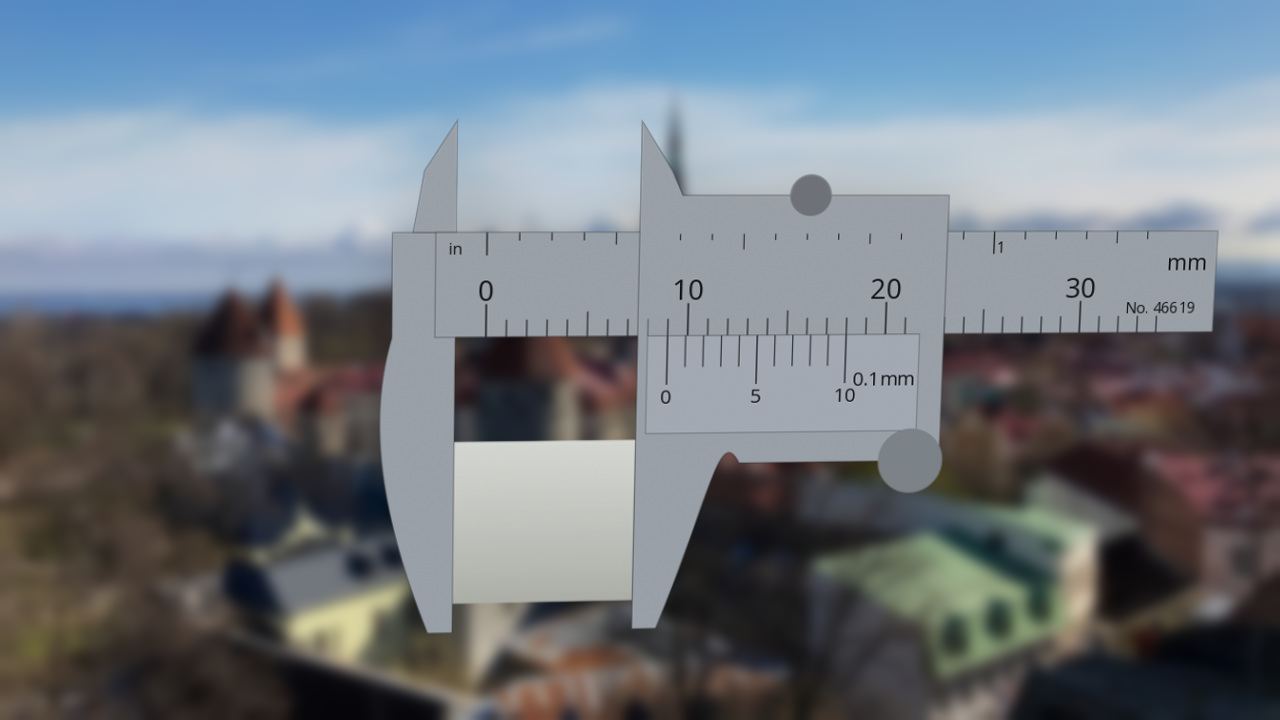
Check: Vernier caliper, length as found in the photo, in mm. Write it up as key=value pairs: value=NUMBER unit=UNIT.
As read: value=9.0 unit=mm
